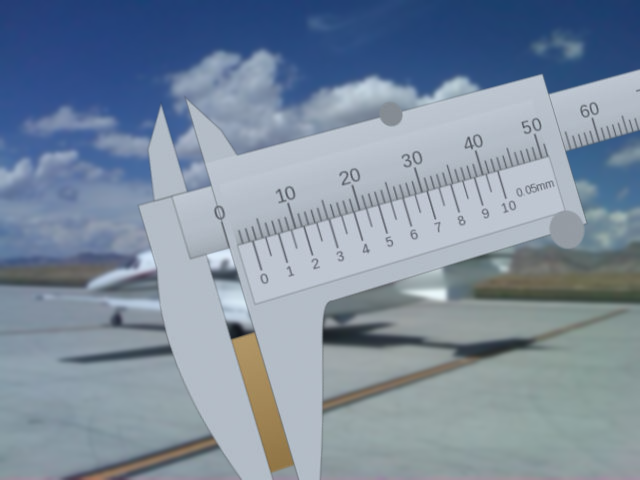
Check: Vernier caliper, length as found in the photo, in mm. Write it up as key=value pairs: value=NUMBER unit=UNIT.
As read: value=3.5 unit=mm
